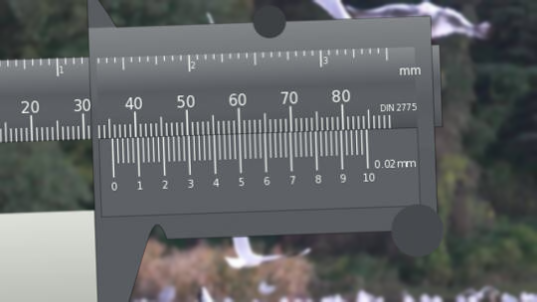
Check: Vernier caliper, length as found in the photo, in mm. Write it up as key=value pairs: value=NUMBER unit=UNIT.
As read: value=35.5 unit=mm
